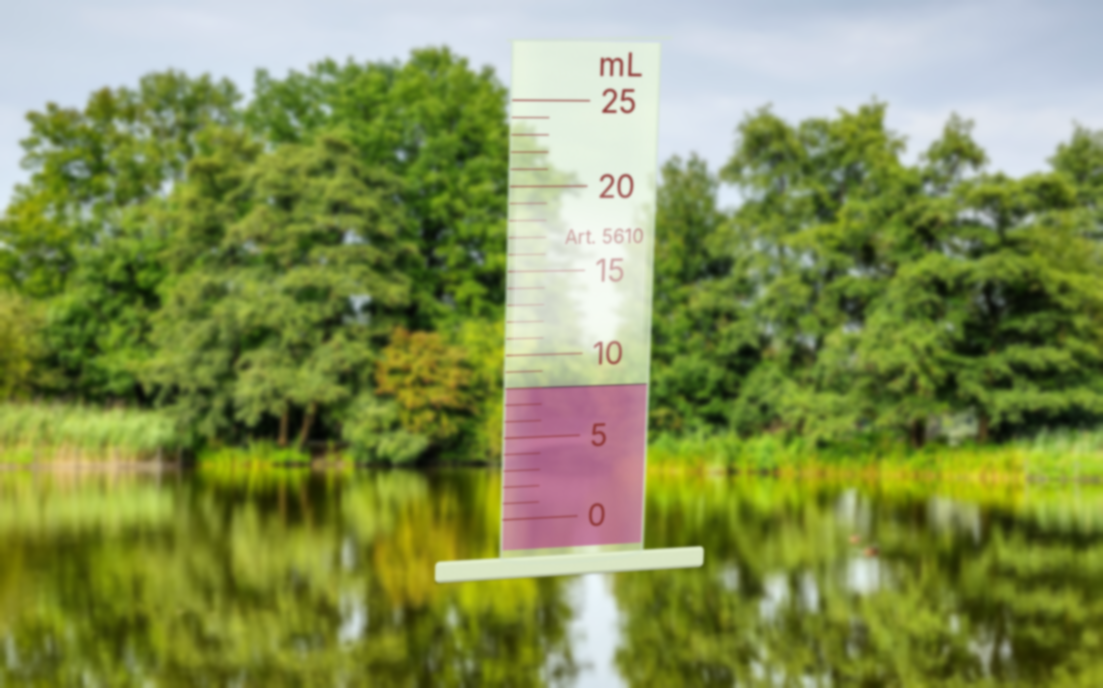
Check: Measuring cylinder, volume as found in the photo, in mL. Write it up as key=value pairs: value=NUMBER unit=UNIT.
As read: value=8 unit=mL
